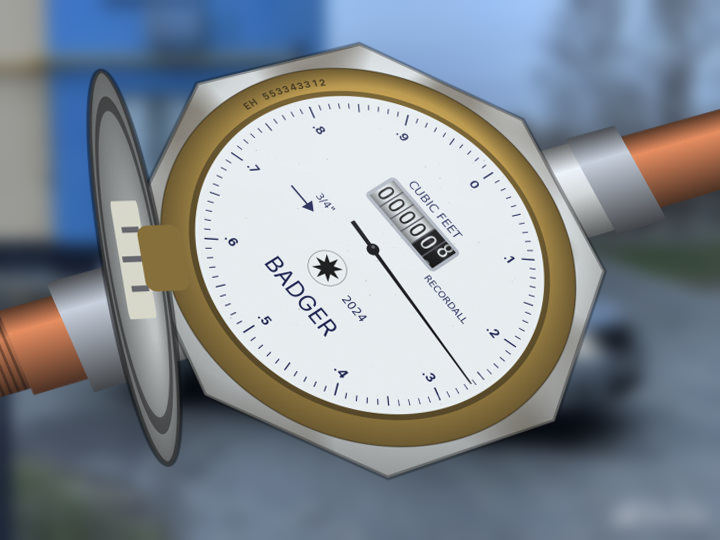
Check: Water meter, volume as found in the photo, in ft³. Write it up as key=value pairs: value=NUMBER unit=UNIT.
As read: value=8.26 unit=ft³
